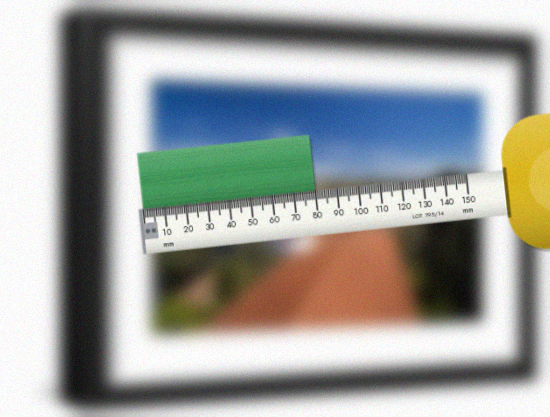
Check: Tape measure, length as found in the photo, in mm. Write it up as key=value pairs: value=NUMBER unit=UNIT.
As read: value=80 unit=mm
